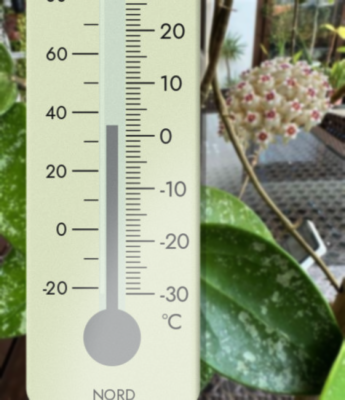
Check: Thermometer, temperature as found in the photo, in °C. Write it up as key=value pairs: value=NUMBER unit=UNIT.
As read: value=2 unit=°C
